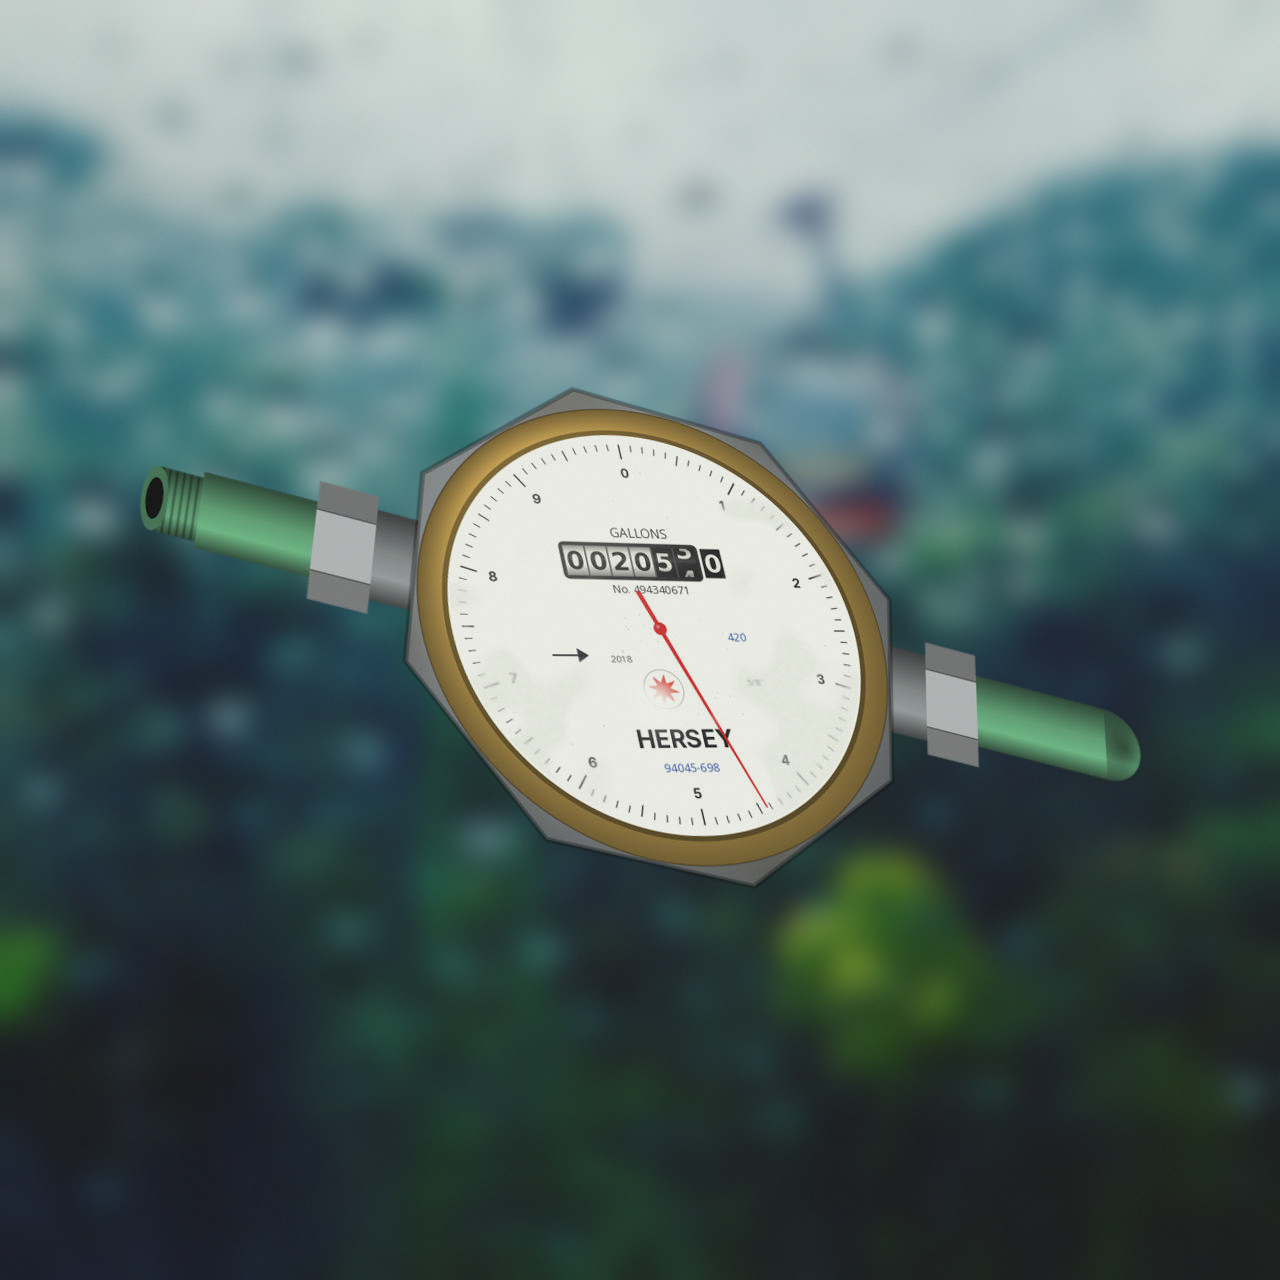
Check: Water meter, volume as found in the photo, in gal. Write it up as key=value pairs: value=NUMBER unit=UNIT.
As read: value=20534.4 unit=gal
